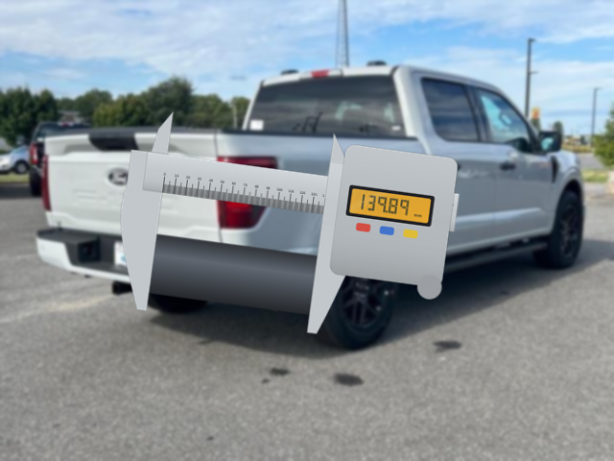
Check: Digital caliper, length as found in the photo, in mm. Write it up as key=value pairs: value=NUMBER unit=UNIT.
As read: value=139.89 unit=mm
